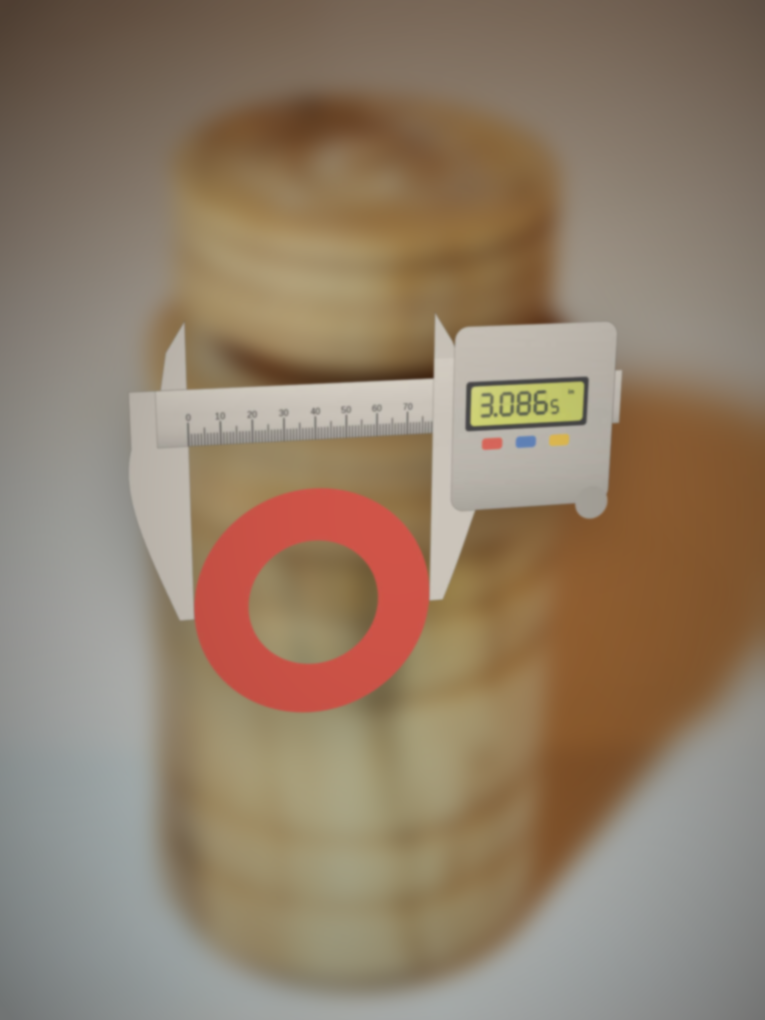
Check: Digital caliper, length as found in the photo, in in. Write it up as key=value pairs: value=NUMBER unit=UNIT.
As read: value=3.0865 unit=in
